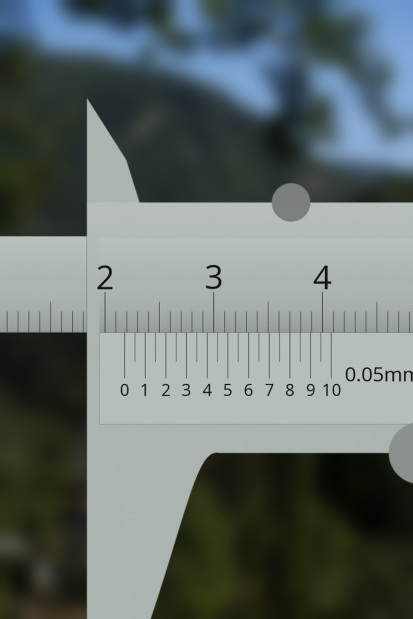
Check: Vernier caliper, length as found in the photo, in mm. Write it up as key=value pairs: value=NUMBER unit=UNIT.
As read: value=21.8 unit=mm
